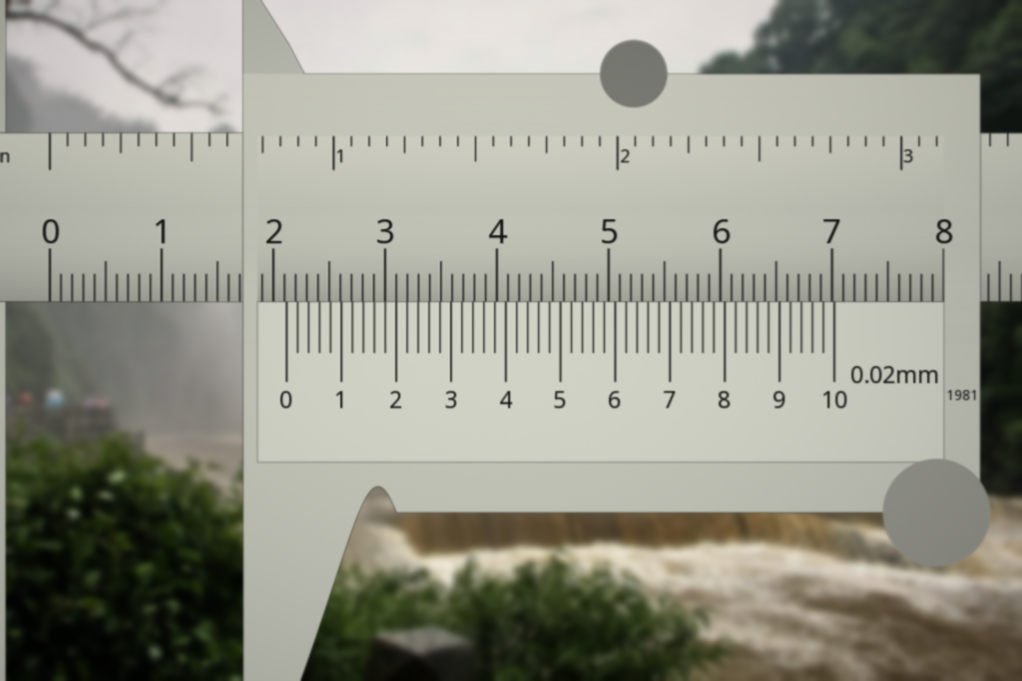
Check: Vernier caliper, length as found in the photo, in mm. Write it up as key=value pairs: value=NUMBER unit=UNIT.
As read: value=21.2 unit=mm
